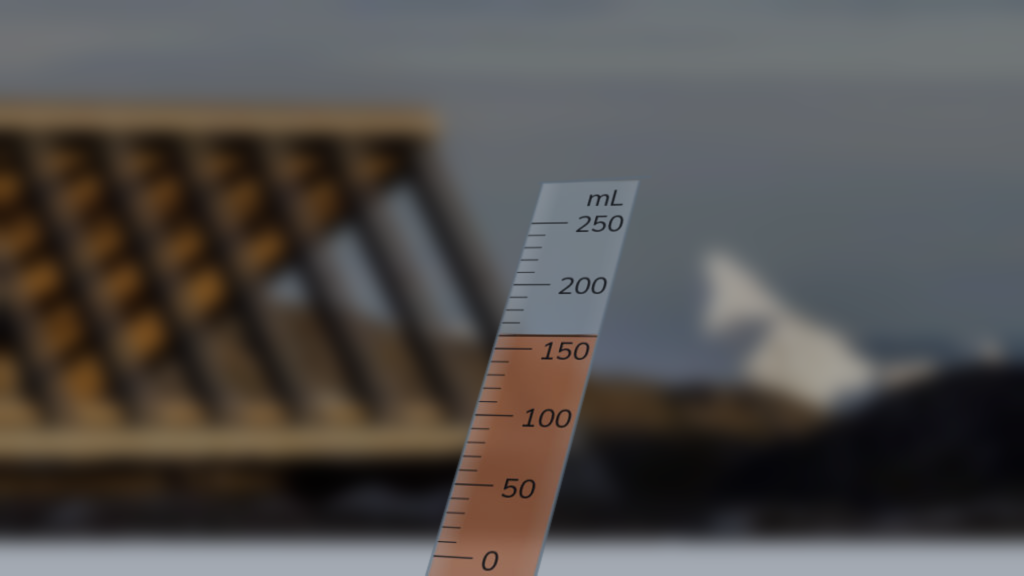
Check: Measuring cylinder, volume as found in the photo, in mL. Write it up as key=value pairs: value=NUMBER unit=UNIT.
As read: value=160 unit=mL
